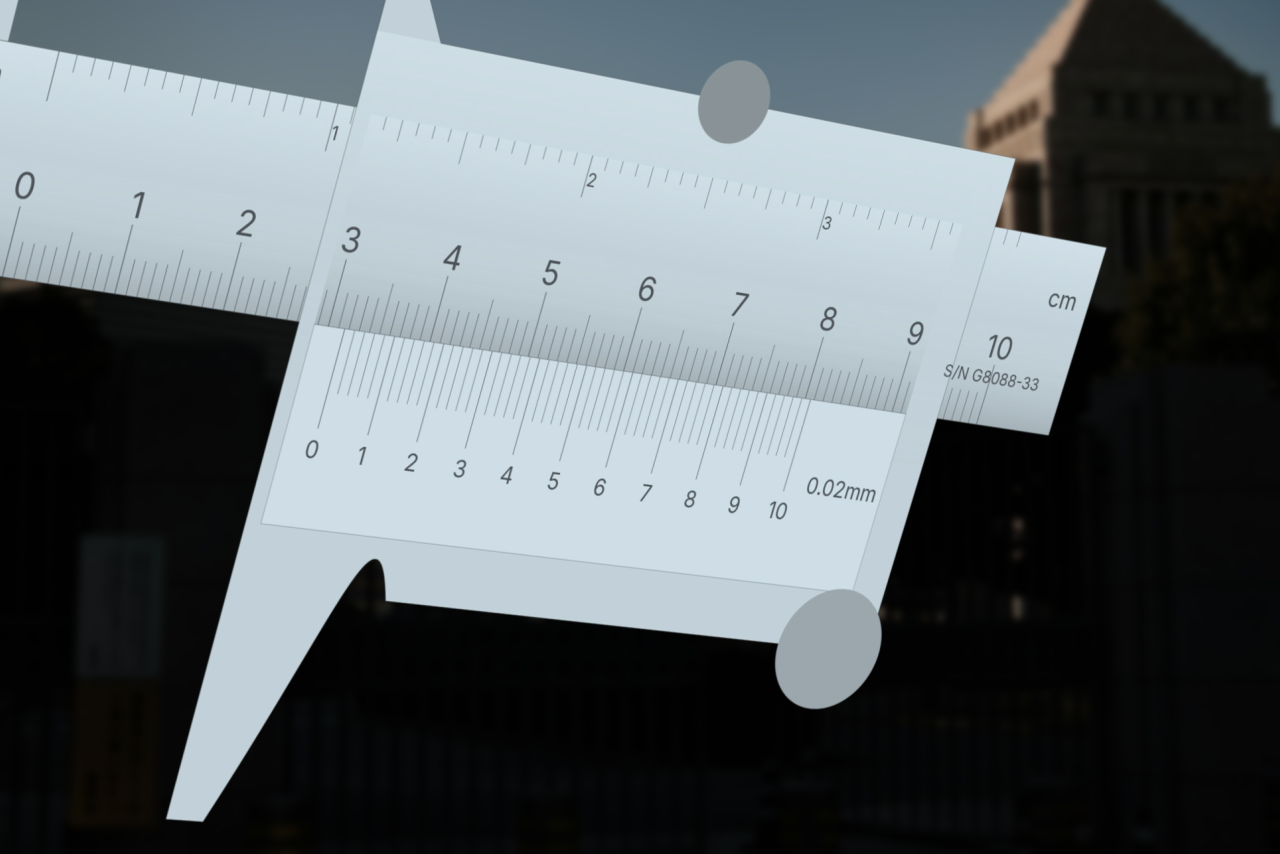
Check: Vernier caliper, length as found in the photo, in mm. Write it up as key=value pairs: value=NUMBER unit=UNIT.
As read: value=31.6 unit=mm
